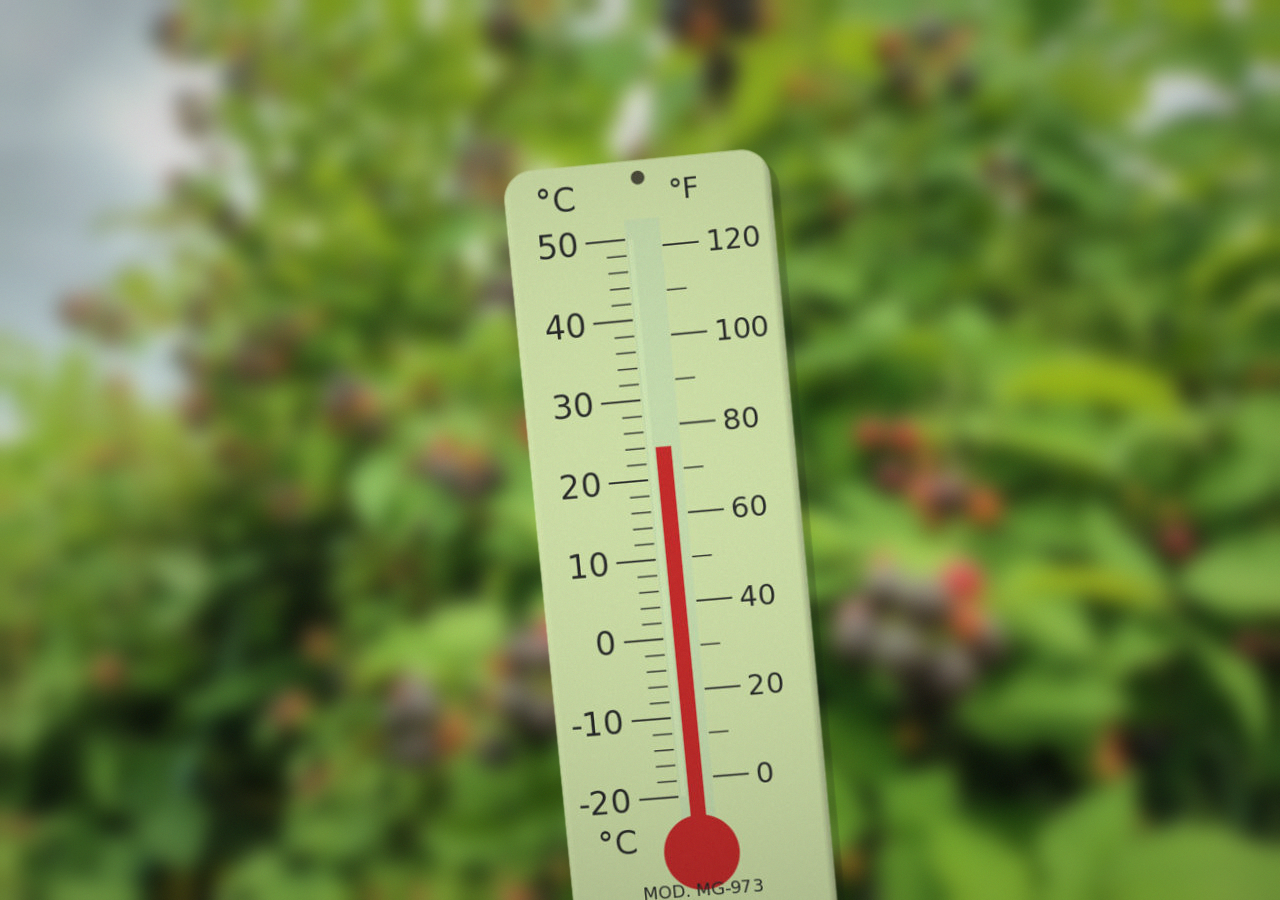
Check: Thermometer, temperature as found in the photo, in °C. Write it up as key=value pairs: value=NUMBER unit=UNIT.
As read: value=24 unit=°C
